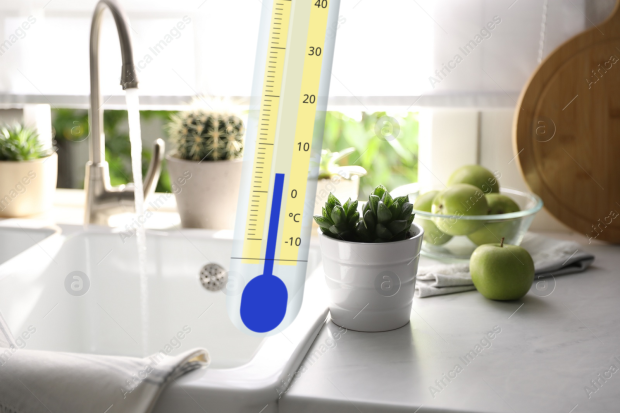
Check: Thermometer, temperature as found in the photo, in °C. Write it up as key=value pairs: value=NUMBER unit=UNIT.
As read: value=4 unit=°C
